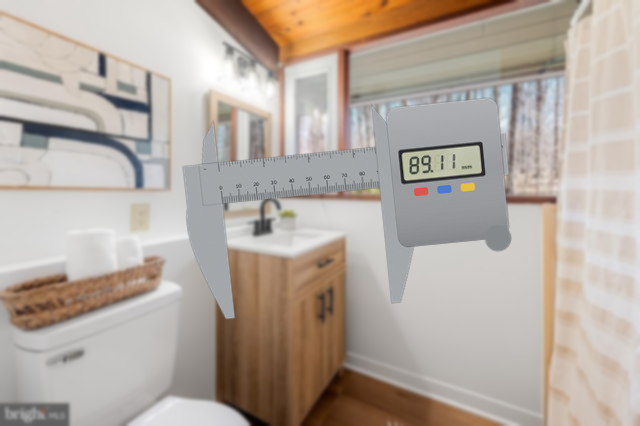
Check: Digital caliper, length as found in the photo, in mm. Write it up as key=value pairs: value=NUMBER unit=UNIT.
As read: value=89.11 unit=mm
